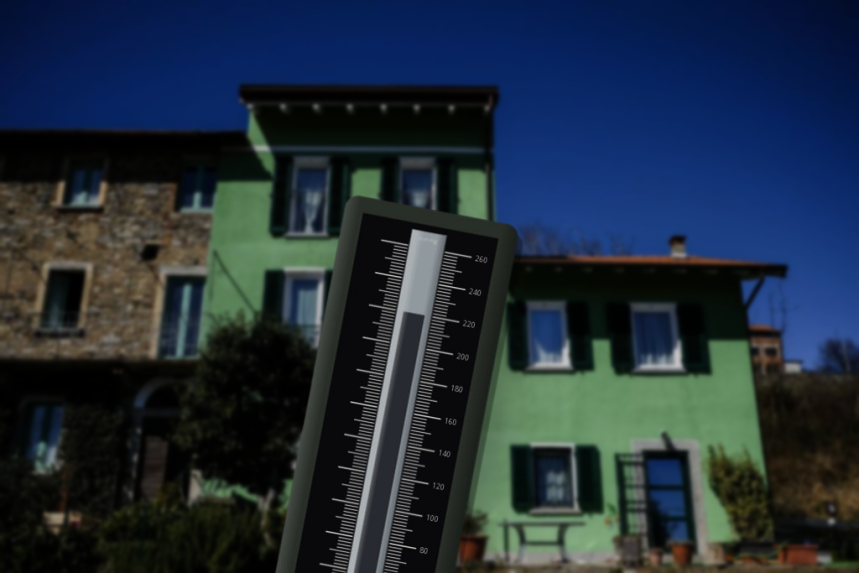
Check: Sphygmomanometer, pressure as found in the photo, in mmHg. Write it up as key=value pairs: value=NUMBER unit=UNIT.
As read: value=220 unit=mmHg
